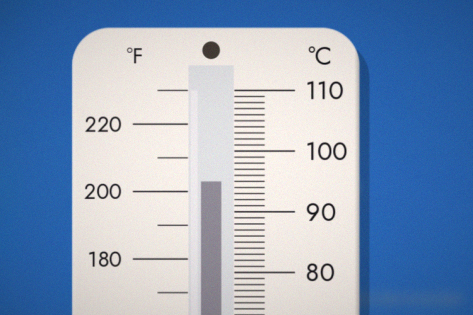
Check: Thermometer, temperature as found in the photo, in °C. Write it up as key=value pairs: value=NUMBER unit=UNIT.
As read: value=95 unit=°C
